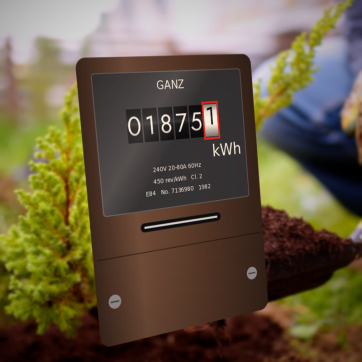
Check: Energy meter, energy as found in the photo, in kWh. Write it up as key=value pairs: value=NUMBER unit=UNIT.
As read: value=1875.1 unit=kWh
